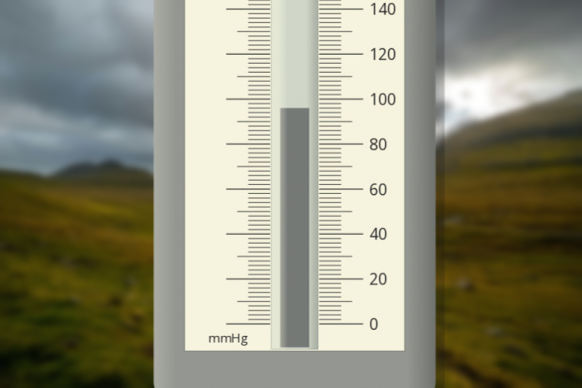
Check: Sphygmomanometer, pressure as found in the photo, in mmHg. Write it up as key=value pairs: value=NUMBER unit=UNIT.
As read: value=96 unit=mmHg
